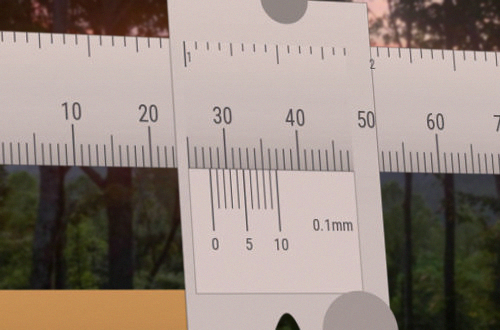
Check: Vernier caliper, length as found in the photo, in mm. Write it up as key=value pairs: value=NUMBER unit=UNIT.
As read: value=27.8 unit=mm
